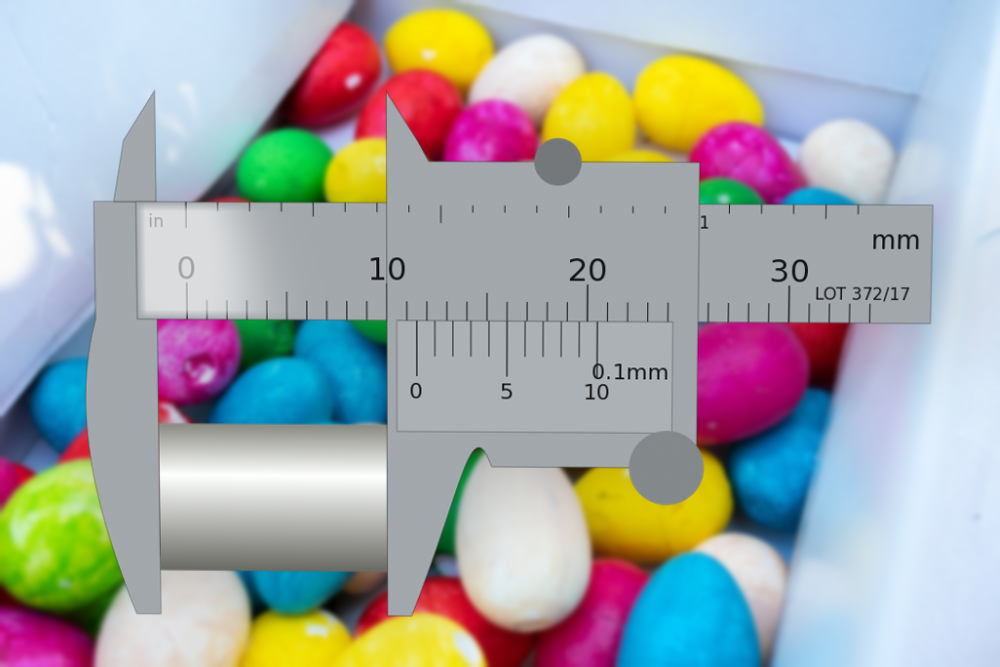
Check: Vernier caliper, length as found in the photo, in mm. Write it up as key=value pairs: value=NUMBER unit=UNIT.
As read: value=11.5 unit=mm
